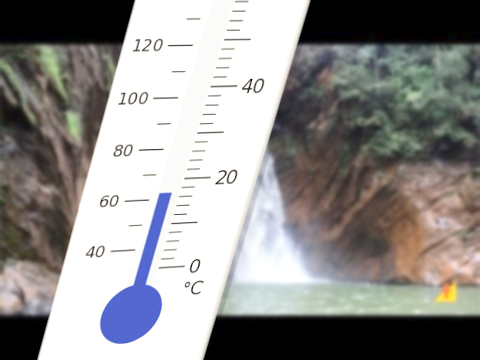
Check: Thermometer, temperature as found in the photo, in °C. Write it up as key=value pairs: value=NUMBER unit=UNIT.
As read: value=17 unit=°C
